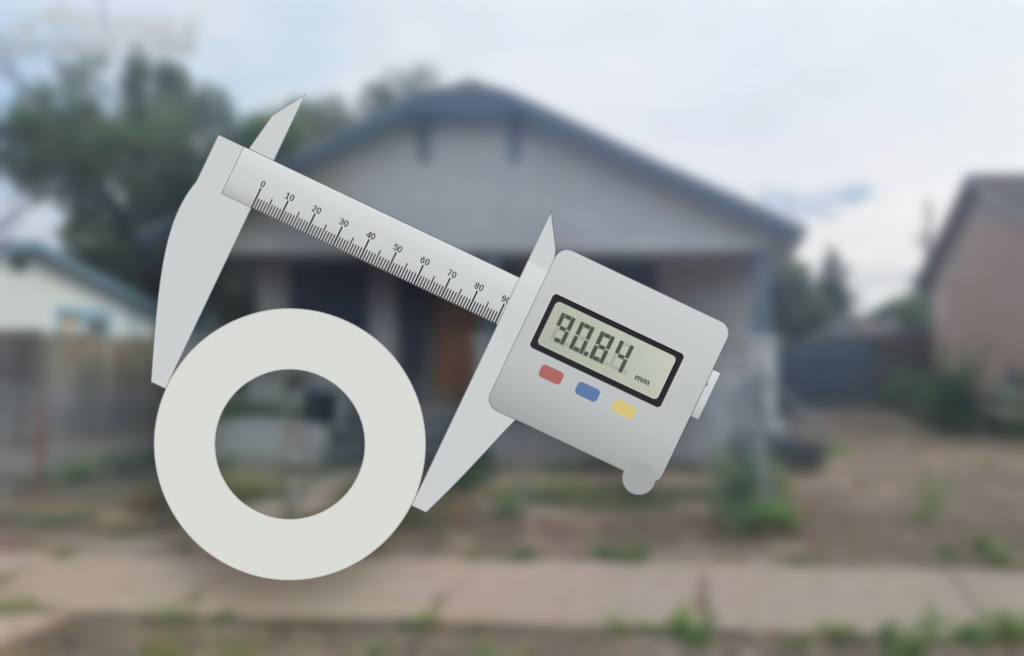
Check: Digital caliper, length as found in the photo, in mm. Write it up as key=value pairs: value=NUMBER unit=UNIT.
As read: value=90.84 unit=mm
